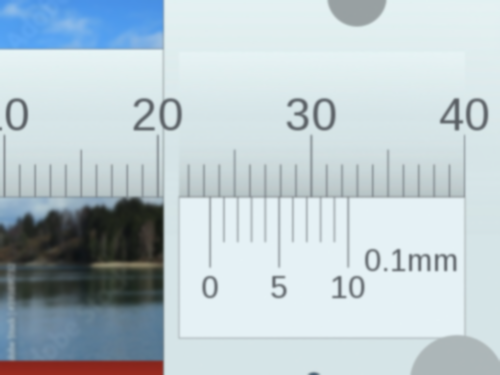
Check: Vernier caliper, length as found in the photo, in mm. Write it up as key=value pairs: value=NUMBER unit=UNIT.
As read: value=23.4 unit=mm
